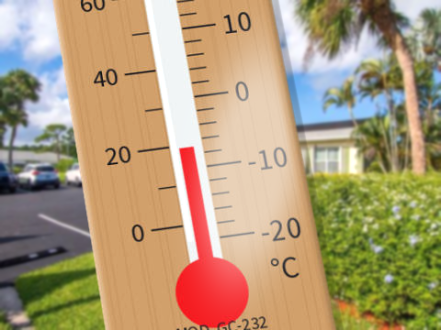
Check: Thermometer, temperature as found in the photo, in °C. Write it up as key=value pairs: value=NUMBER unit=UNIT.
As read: value=-7 unit=°C
